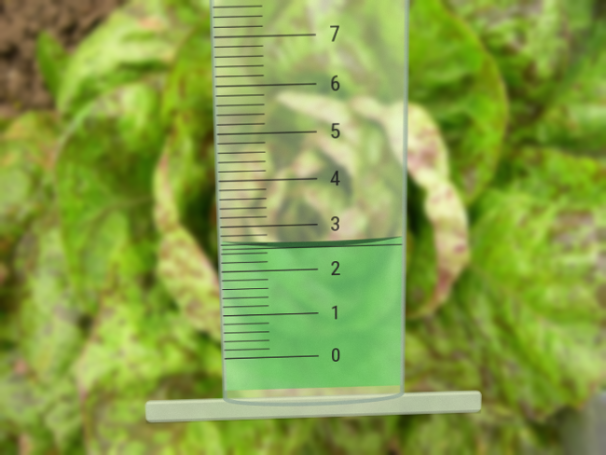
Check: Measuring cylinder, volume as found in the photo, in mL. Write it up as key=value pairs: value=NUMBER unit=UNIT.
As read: value=2.5 unit=mL
